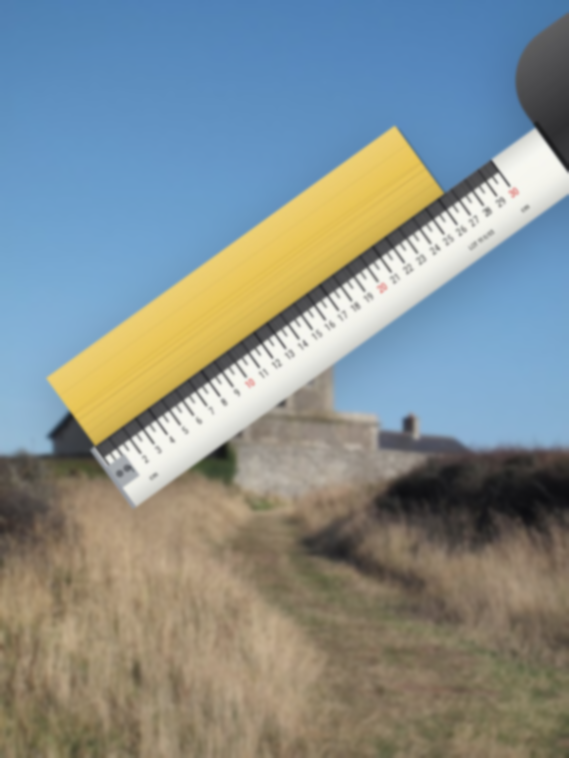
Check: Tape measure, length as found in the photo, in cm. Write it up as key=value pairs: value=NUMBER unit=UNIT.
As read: value=26.5 unit=cm
